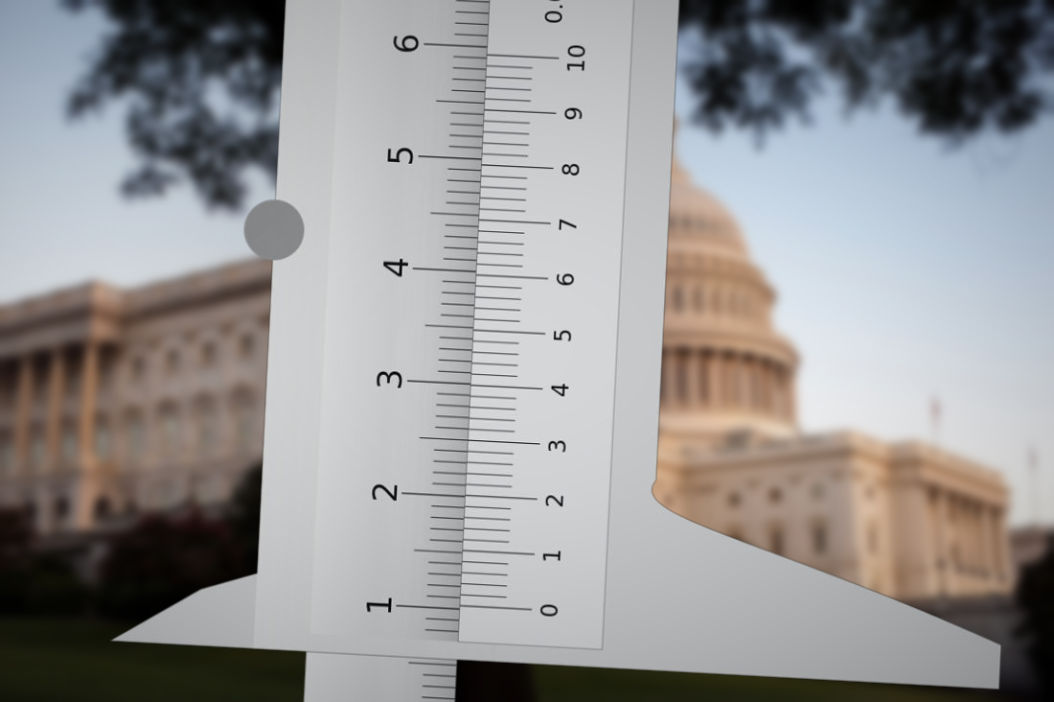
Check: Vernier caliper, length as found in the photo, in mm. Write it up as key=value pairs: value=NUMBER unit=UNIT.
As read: value=10.3 unit=mm
